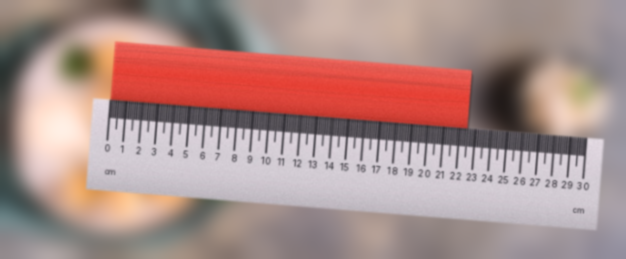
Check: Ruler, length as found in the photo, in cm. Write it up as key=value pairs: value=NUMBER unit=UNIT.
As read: value=22.5 unit=cm
